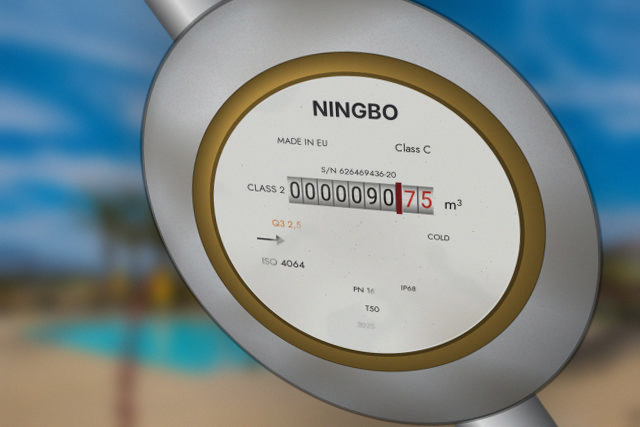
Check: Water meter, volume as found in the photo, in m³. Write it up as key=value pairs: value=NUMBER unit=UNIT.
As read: value=90.75 unit=m³
